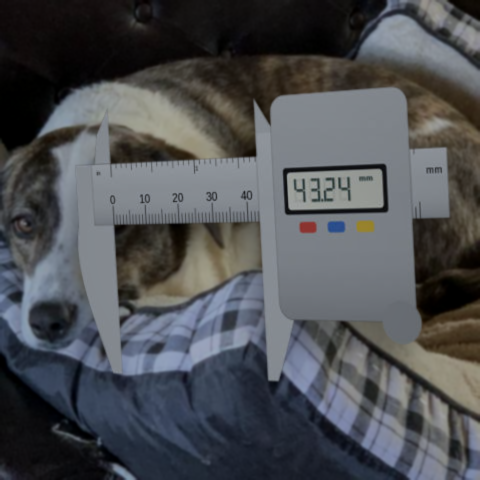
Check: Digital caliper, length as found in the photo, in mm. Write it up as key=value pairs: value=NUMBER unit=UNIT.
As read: value=43.24 unit=mm
